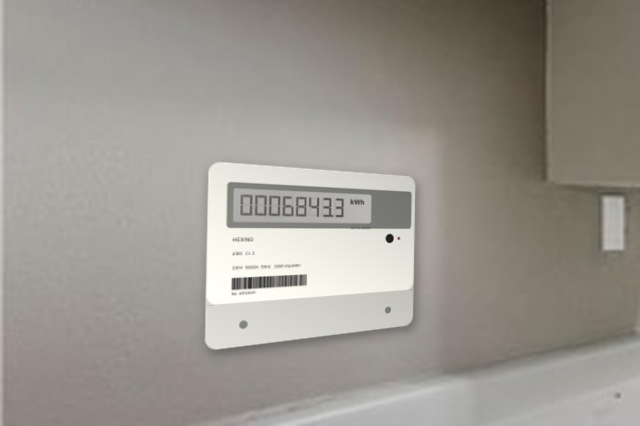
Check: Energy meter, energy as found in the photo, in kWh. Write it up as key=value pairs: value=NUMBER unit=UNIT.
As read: value=6843.3 unit=kWh
